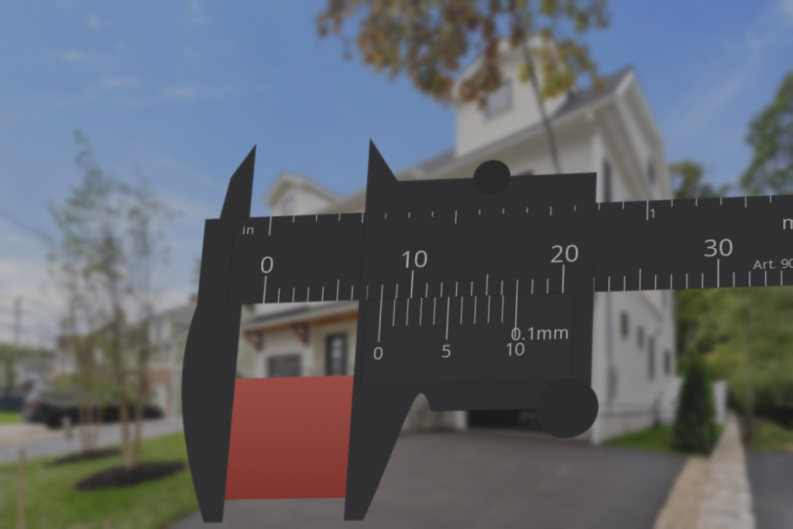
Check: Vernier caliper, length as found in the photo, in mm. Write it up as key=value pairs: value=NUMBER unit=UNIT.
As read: value=8.0 unit=mm
